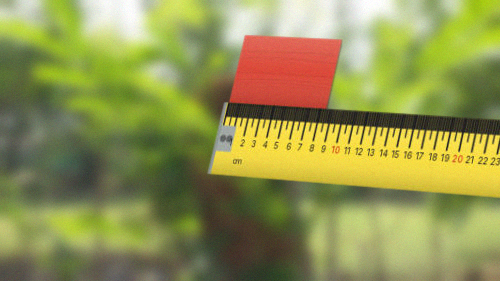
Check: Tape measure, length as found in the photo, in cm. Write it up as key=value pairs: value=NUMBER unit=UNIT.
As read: value=8.5 unit=cm
